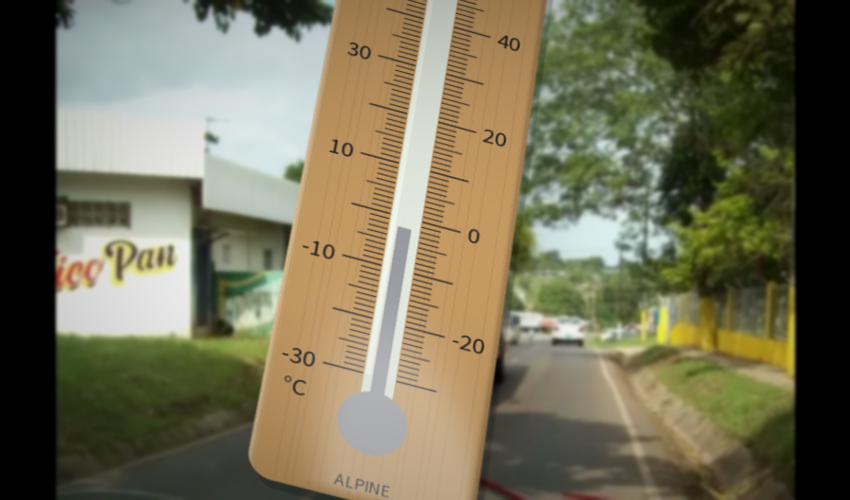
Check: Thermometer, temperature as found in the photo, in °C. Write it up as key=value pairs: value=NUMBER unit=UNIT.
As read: value=-2 unit=°C
